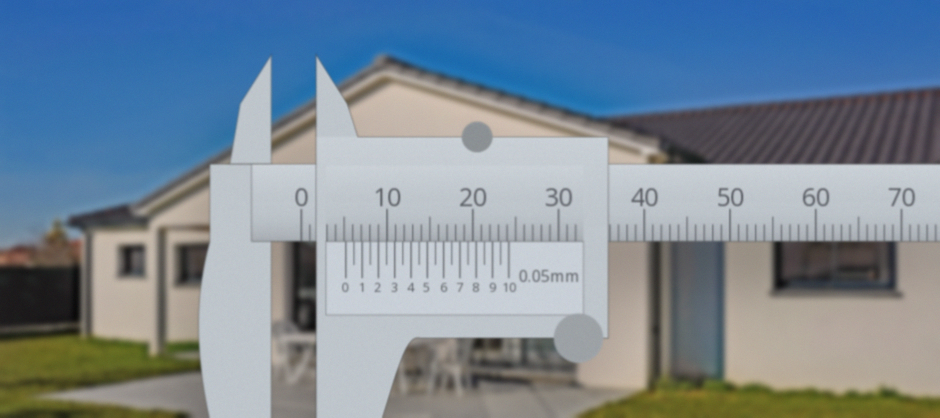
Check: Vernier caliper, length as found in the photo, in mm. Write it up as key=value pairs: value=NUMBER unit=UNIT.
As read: value=5.2 unit=mm
